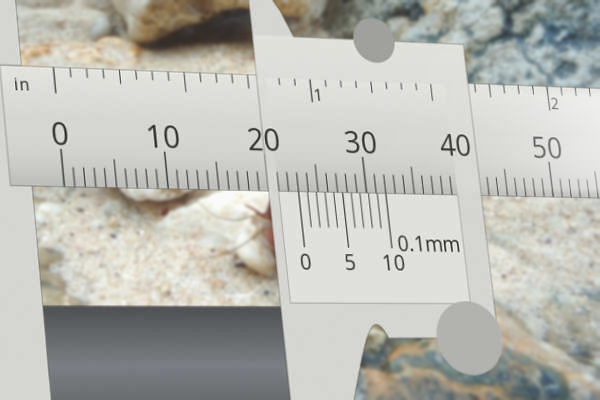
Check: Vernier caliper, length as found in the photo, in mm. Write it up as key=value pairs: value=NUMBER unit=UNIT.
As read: value=23.0 unit=mm
